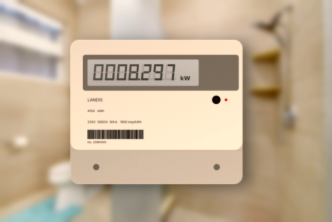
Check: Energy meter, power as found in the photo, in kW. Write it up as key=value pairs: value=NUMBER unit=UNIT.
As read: value=8.297 unit=kW
